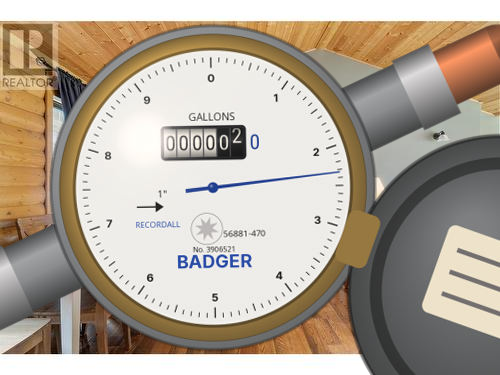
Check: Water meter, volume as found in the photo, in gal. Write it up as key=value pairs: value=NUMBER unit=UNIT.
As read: value=22.3 unit=gal
